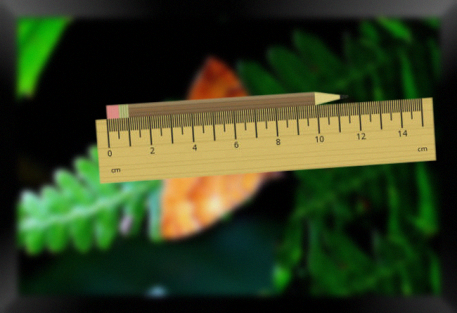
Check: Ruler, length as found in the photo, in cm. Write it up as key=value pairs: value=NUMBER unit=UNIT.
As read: value=11.5 unit=cm
